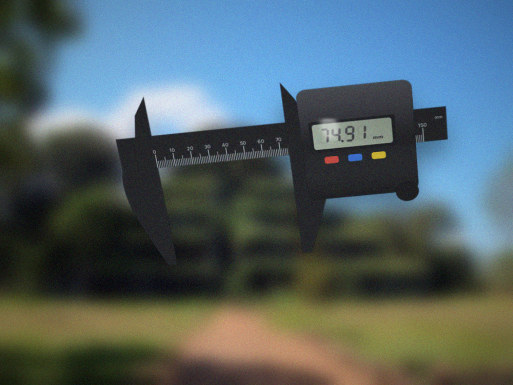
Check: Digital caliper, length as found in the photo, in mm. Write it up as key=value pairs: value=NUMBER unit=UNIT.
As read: value=74.91 unit=mm
